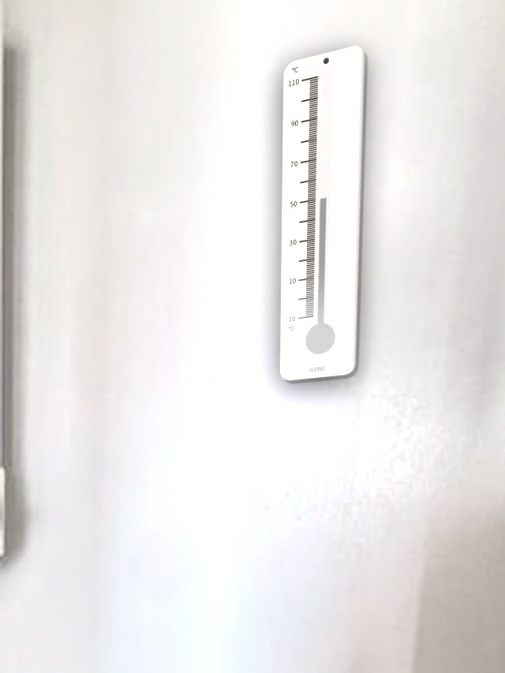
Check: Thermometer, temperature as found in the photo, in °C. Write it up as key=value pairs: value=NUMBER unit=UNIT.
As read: value=50 unit=°C
